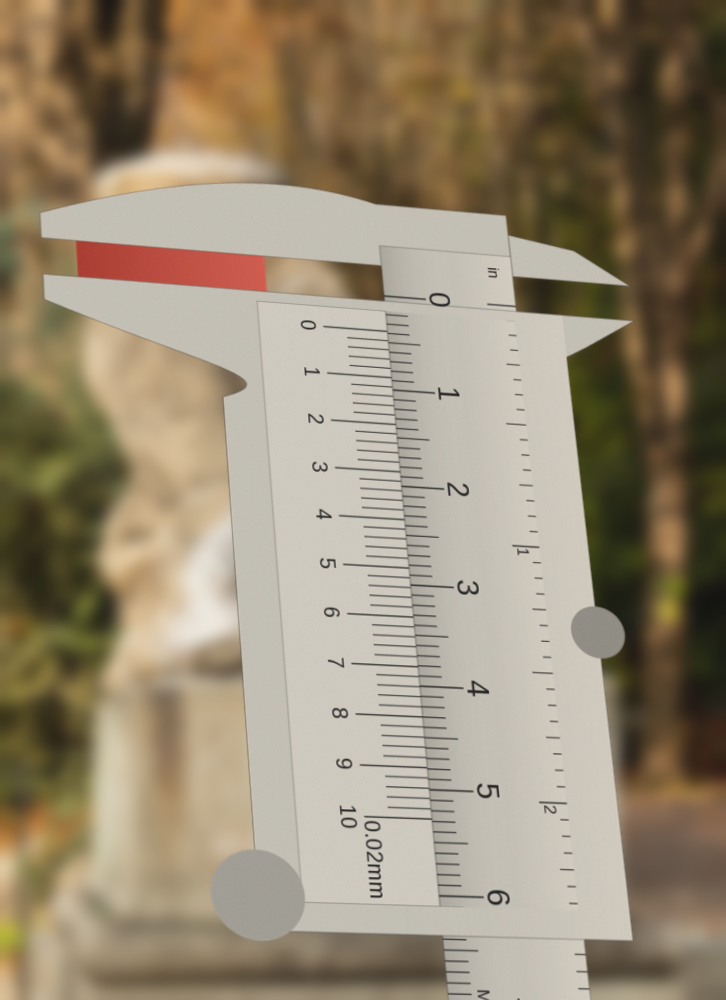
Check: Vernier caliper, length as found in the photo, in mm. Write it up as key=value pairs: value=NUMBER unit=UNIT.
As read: value=3.8 unit=mm
